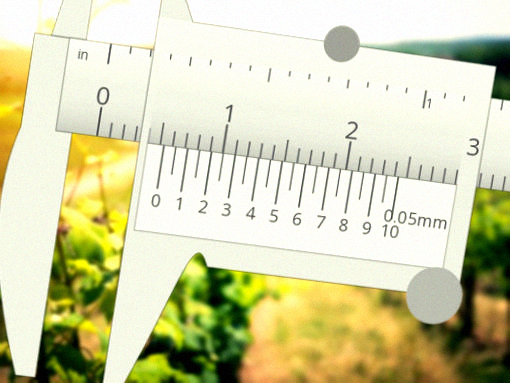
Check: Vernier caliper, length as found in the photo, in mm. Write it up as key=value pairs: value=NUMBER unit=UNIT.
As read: value=5.3 unit=mm
